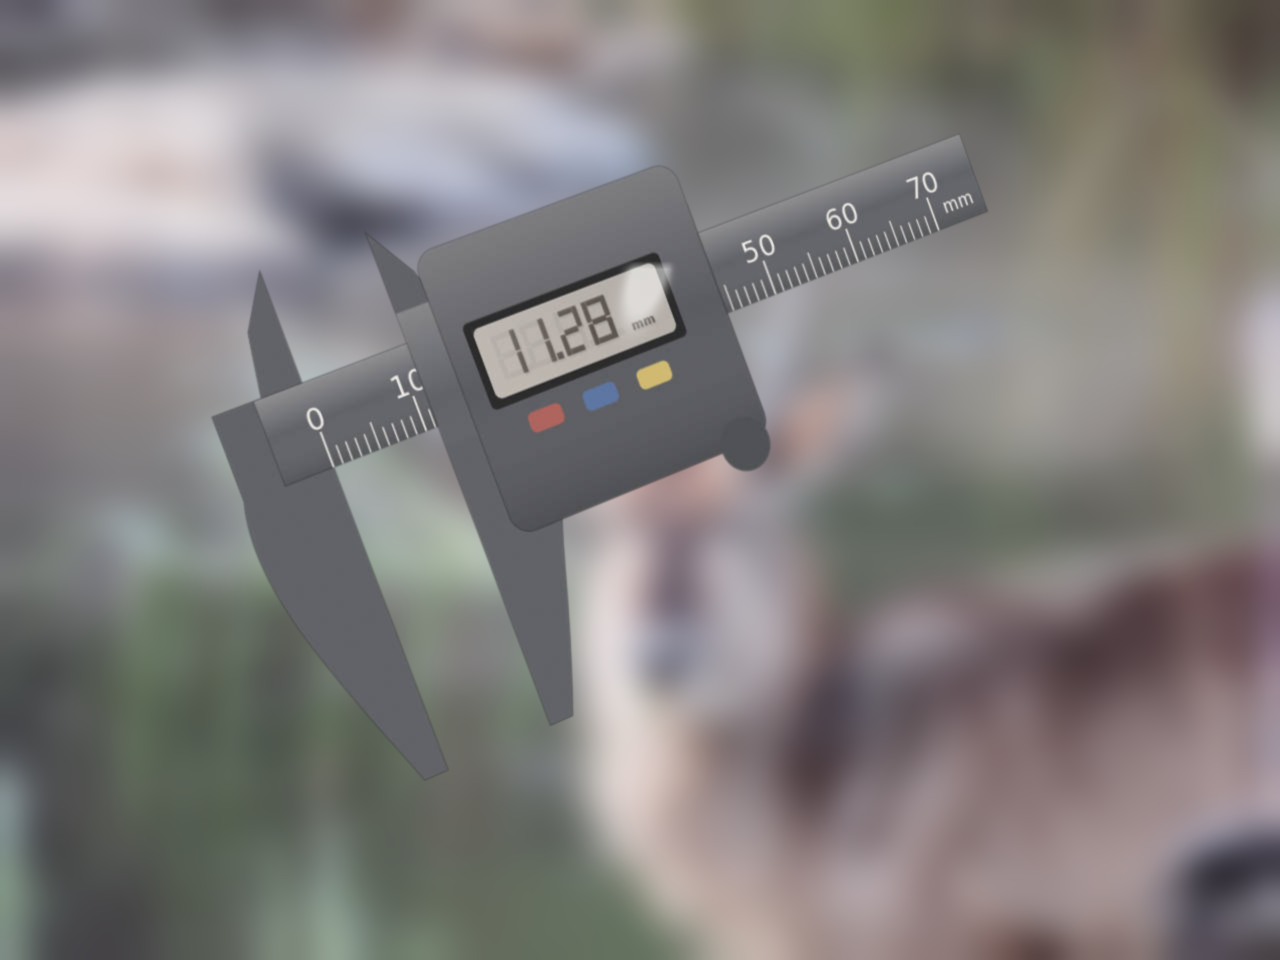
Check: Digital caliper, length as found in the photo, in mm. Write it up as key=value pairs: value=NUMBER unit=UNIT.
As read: value=11.28 unit=mm
